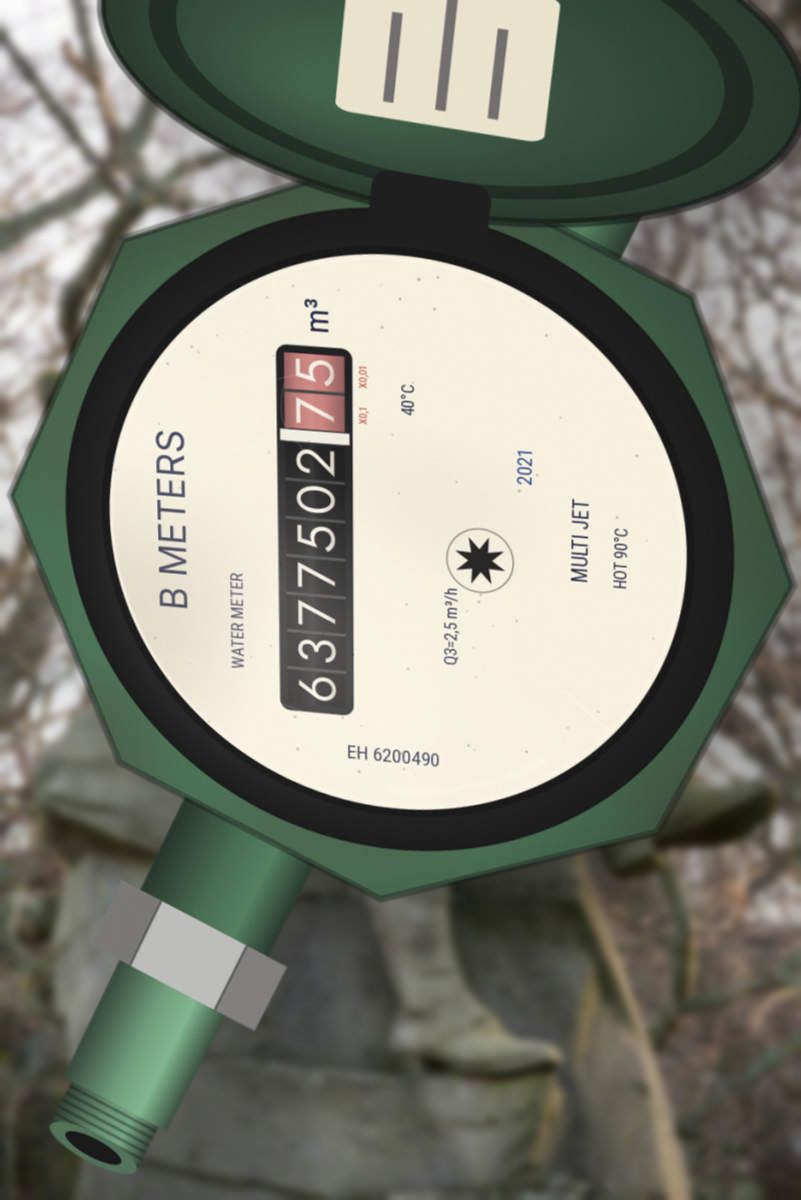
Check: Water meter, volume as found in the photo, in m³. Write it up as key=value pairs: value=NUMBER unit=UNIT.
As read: value=6377502.75 unit=m³
